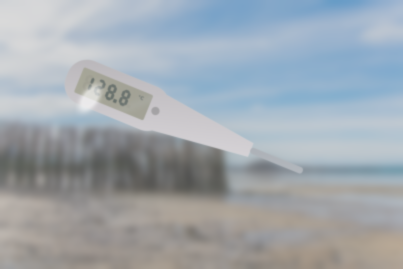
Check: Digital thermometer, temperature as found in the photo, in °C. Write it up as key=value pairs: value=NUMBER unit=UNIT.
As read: value=128.8 unit=°C
